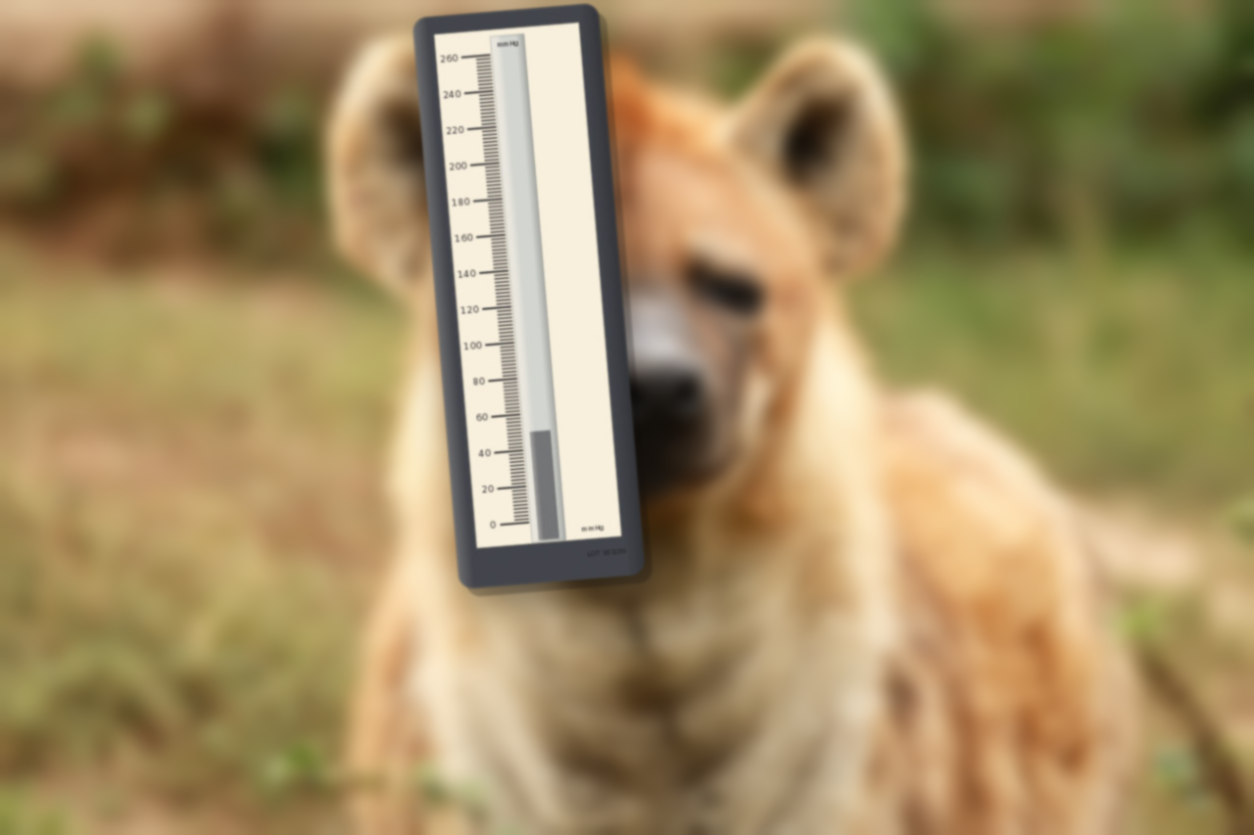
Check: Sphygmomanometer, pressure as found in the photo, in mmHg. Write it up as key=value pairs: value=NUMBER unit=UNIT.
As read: value=50 unit=mmHg
